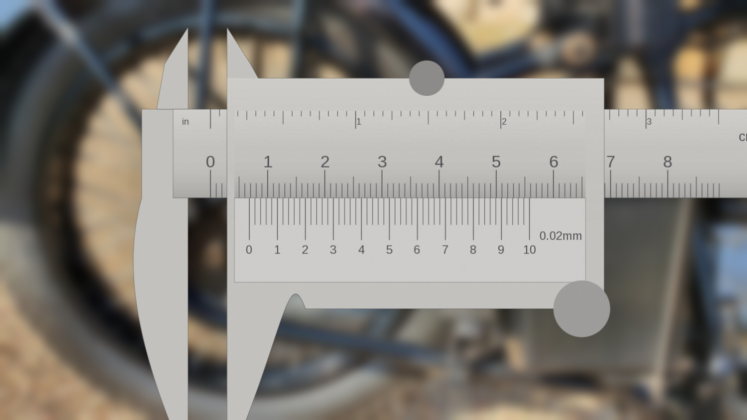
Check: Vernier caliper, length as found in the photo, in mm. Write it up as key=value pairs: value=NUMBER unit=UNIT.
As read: value=6.8 unit=mm
